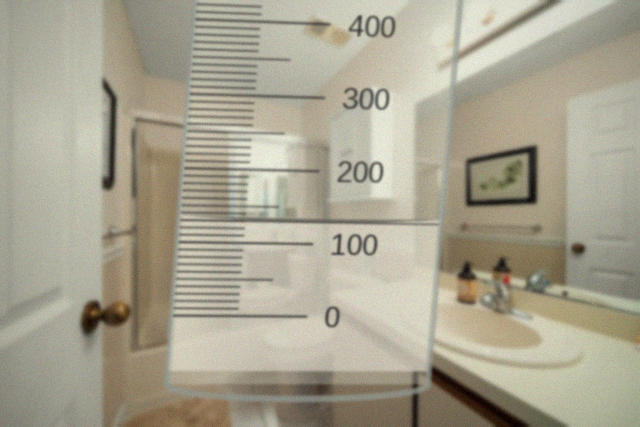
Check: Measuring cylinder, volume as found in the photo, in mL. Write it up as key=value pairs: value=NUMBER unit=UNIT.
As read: value=130 unit=mL
